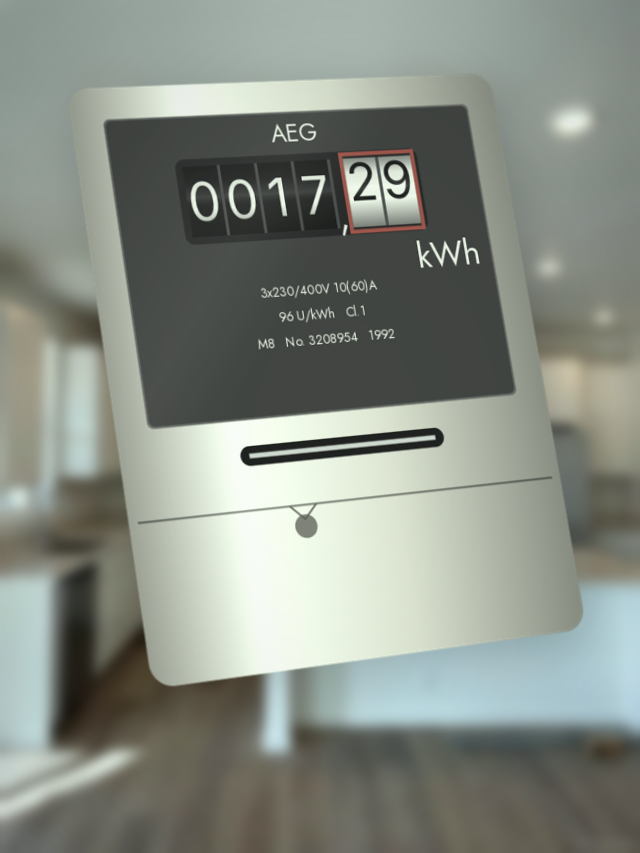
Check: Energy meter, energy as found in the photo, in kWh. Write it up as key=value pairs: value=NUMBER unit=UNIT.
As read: value=17.29 unit=kWh
